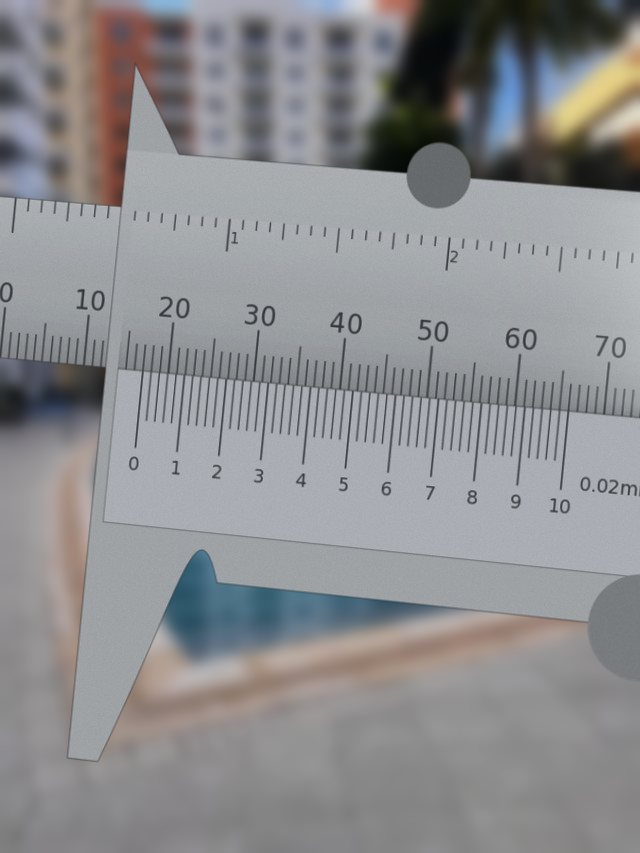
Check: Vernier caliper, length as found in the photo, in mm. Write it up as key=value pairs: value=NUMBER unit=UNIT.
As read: value=17.0 unit=mm
